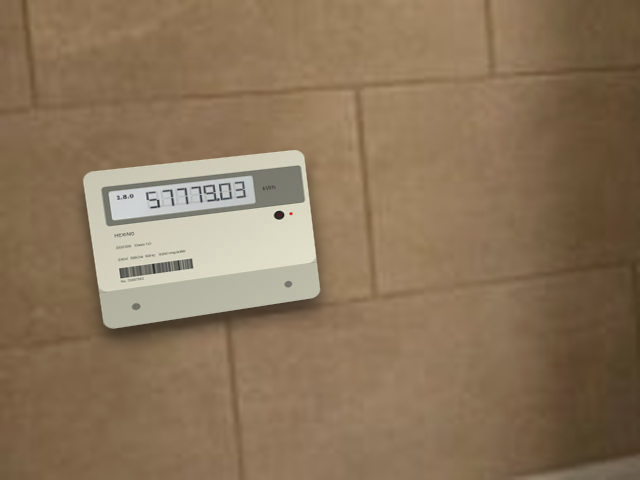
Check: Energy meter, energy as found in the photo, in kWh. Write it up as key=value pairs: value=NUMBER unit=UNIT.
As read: value=57779.03 unit=kWh
